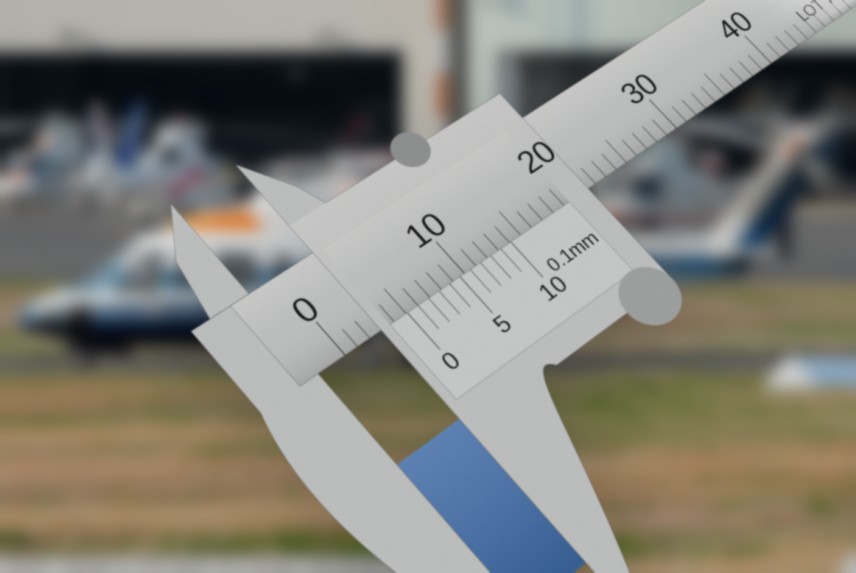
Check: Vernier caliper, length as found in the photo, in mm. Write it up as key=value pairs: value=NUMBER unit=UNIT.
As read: value=5.1 unit=mm
